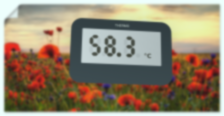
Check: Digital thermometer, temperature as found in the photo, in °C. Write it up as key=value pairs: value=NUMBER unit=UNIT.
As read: value=58.3 unit=°C
